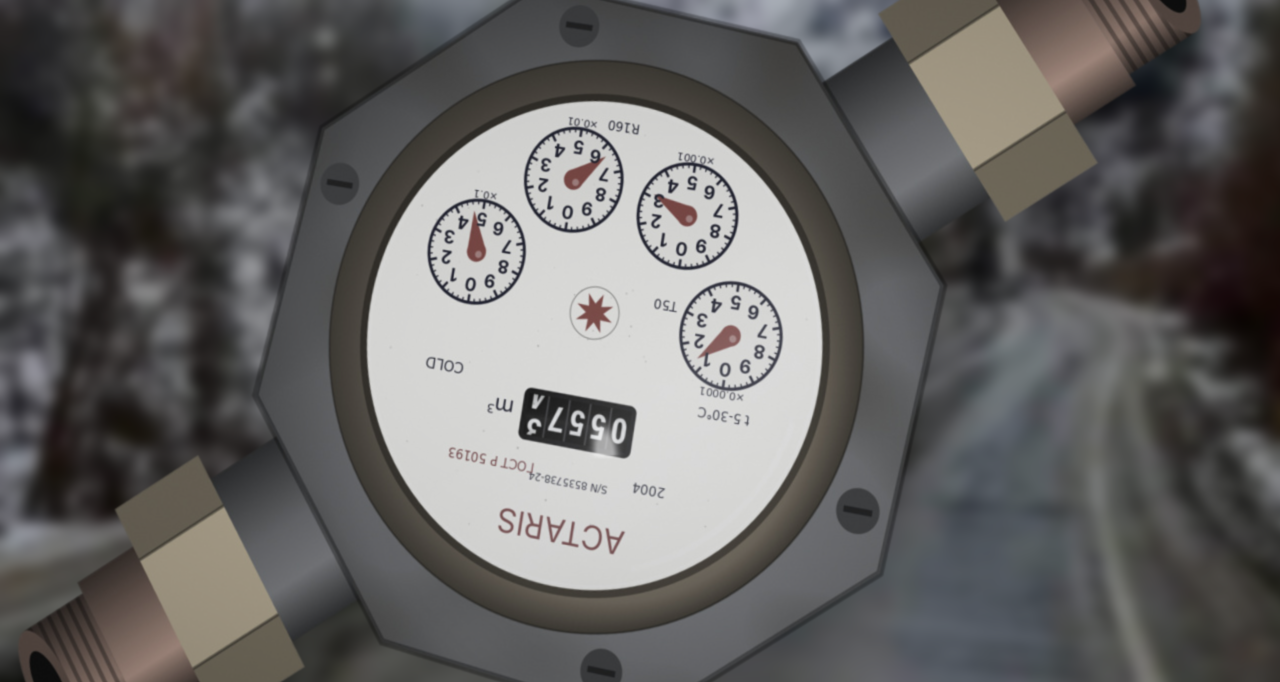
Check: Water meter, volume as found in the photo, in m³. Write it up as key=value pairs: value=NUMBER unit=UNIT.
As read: value=5573.4631 unit=m³
